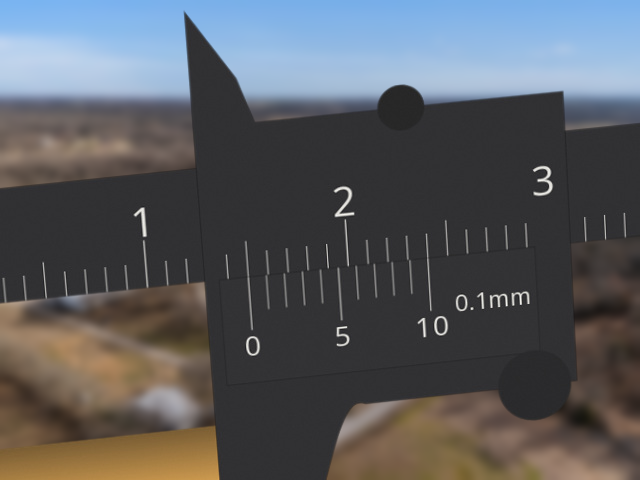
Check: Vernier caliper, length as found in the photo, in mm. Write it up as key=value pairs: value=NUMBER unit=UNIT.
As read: value=15.0 unit=mm
